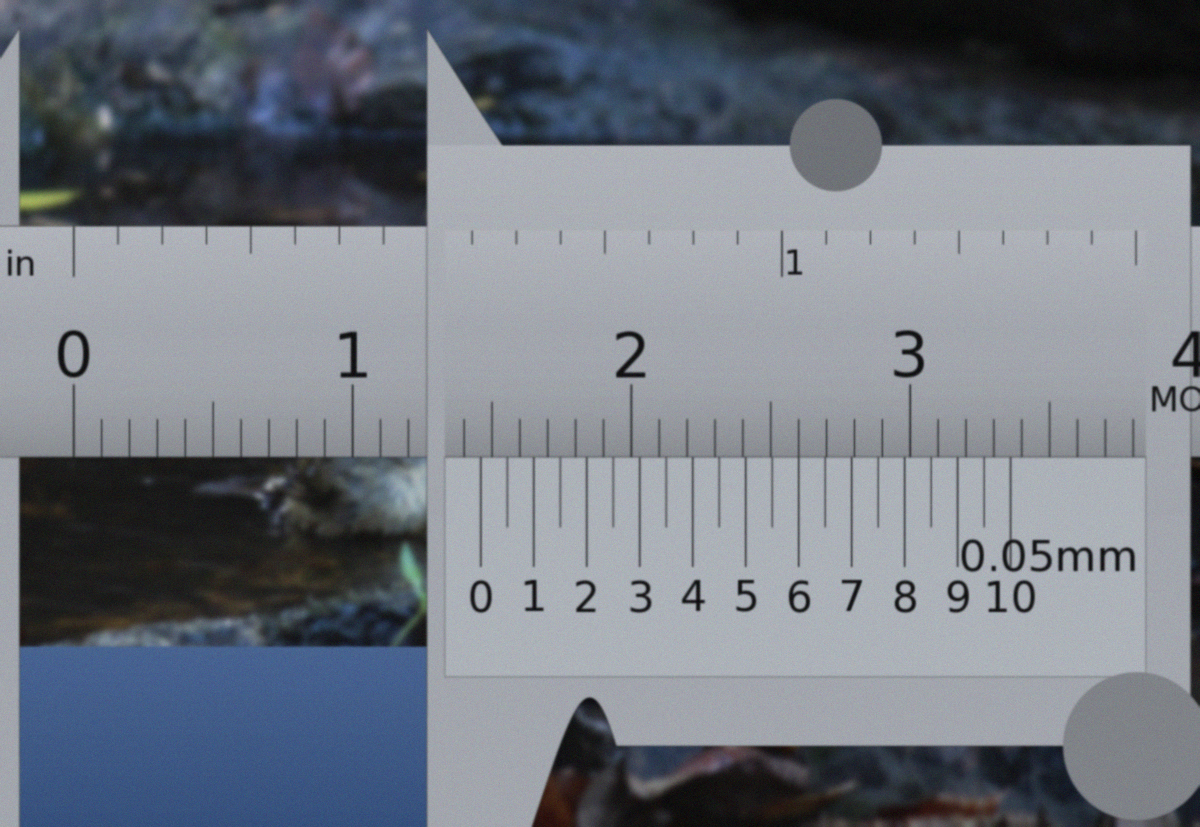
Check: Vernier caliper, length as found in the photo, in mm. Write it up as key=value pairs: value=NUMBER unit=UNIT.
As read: value=14.6 unit=mm
